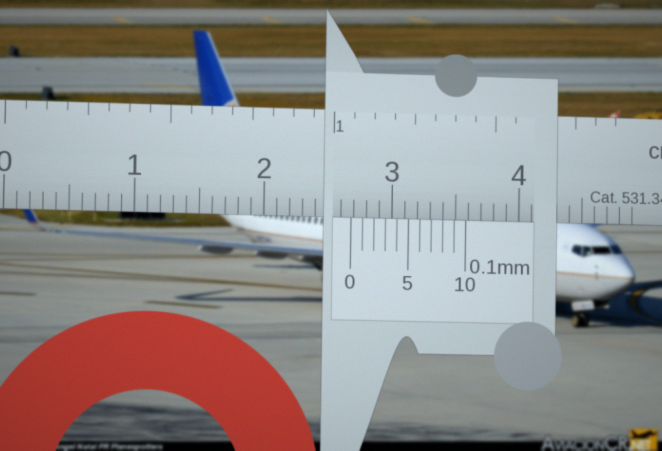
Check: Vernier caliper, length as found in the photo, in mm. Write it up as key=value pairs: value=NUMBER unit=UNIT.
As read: value=26.8 unit=mm
